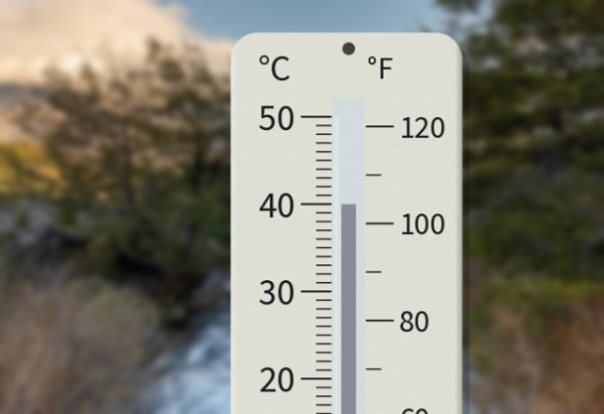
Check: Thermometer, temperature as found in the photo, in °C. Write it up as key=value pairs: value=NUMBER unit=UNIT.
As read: value=40 unit=°C
